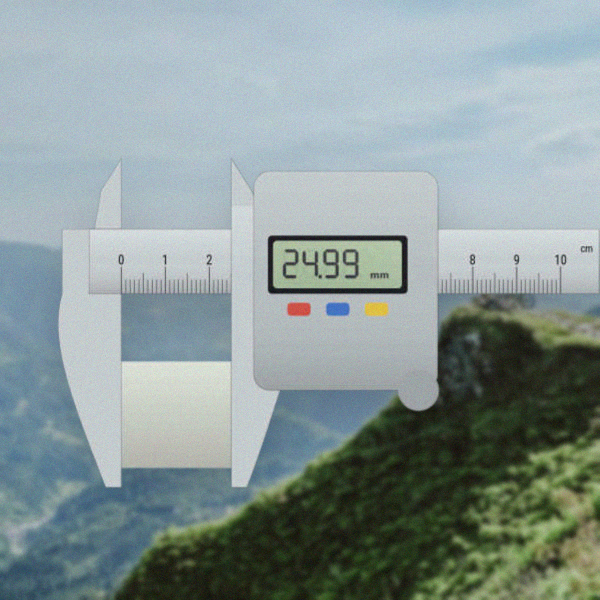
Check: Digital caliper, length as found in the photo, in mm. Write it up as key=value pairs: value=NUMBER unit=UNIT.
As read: value=24.99 unit=mm
